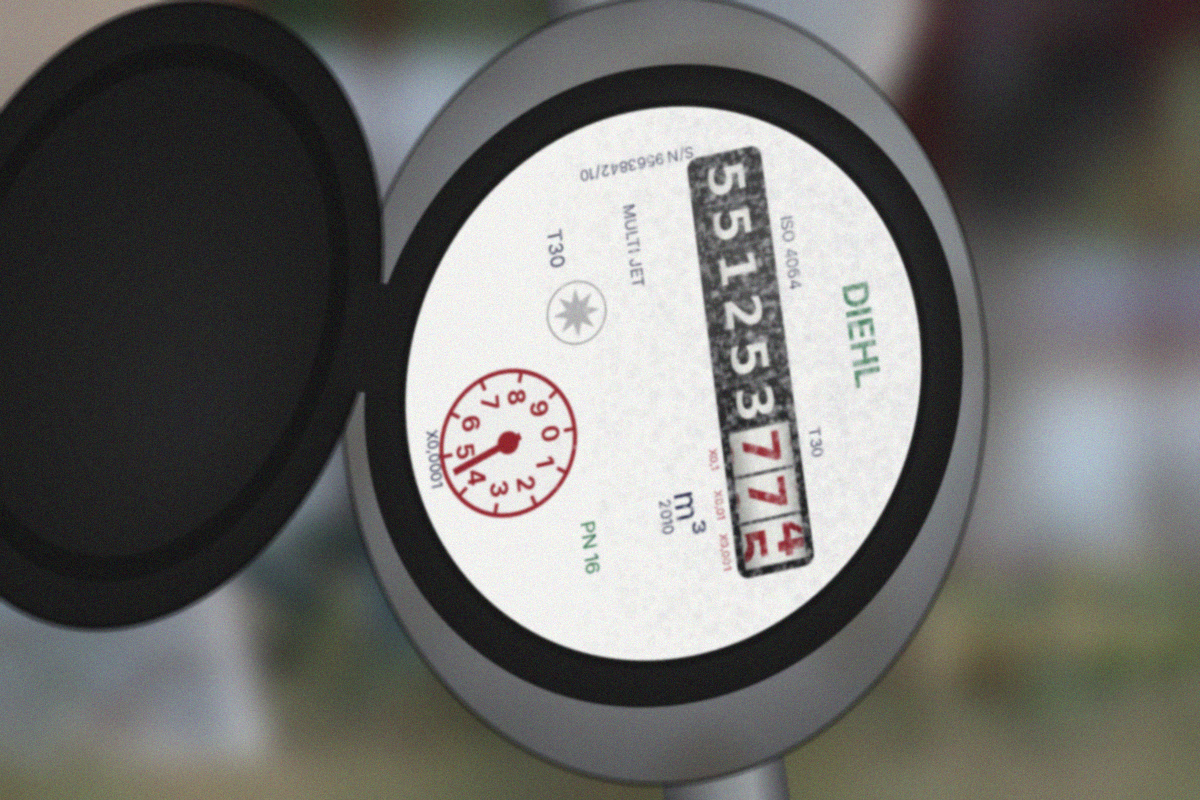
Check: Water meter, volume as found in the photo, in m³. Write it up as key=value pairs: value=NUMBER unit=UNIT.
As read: value=551253.7744 unit=m³
